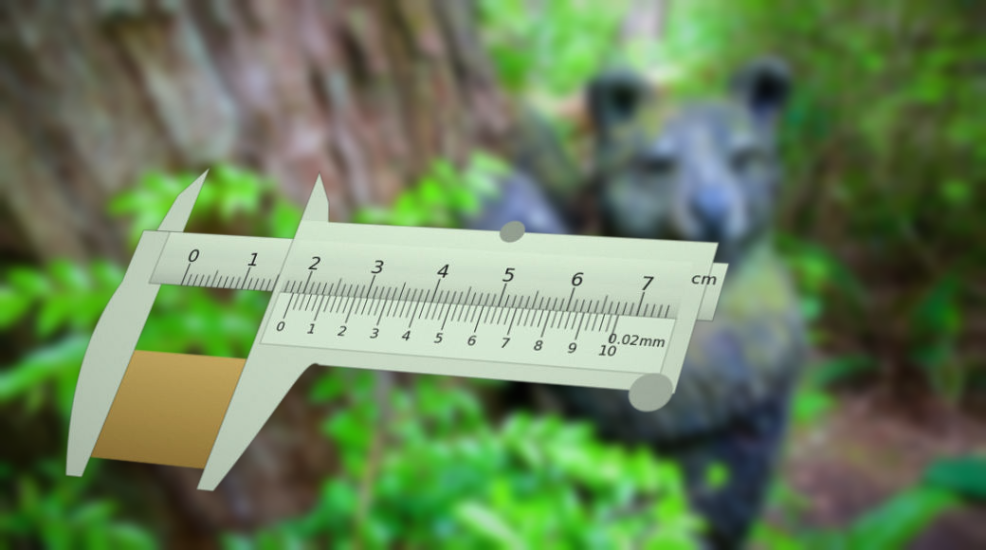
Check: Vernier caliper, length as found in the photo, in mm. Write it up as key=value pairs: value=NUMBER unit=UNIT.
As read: value=18.4 unit=mm
